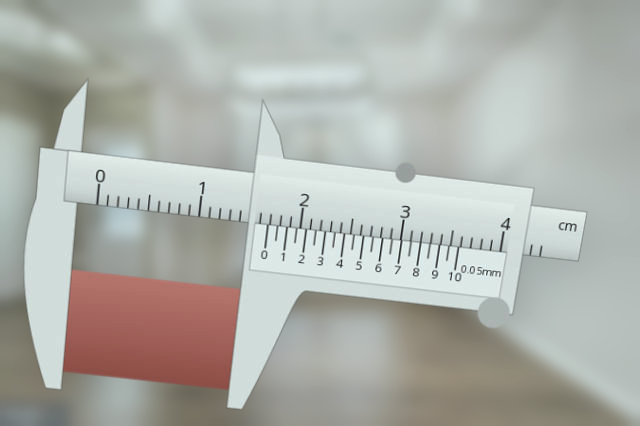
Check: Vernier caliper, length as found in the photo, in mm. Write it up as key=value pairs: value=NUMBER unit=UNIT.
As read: value=16.8 unit=mm
